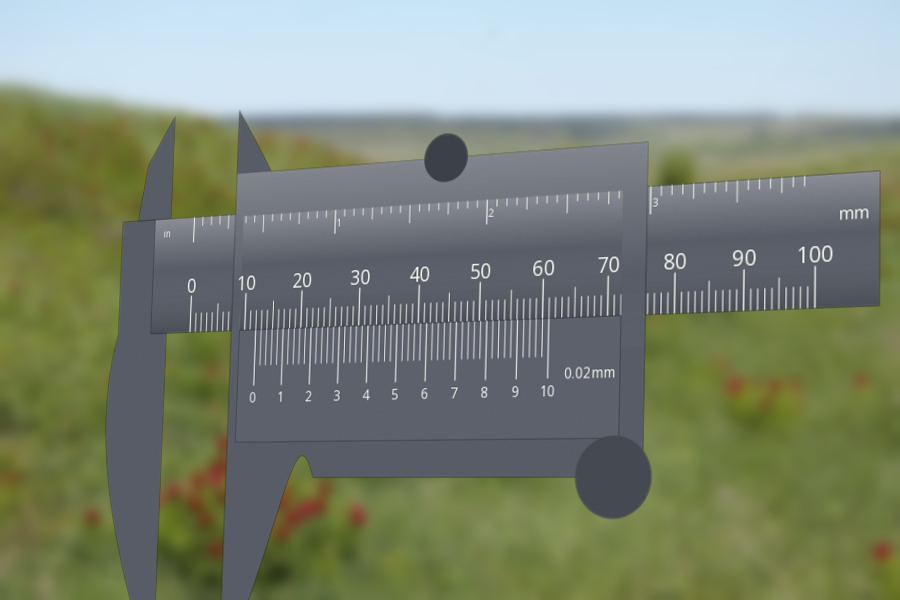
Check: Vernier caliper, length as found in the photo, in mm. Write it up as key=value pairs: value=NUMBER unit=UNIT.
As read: value=12.0 unit=mm
